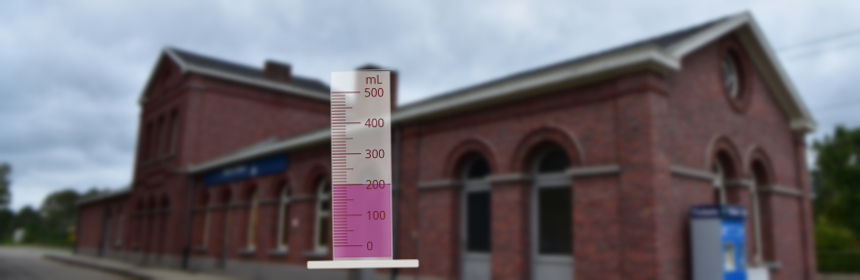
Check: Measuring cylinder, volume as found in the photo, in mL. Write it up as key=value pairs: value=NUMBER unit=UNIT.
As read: value=200 unit=mL
